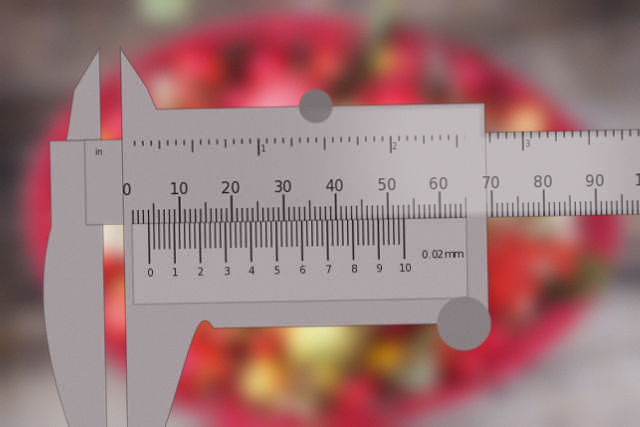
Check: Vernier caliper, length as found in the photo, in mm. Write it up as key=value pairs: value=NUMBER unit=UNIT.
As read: value=4.0 unit=mm
